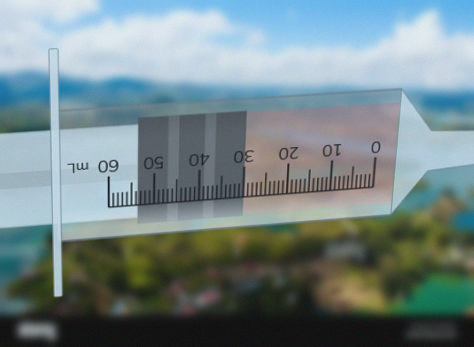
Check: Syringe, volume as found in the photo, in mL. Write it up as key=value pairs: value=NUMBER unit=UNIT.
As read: value=30 unit=mL
